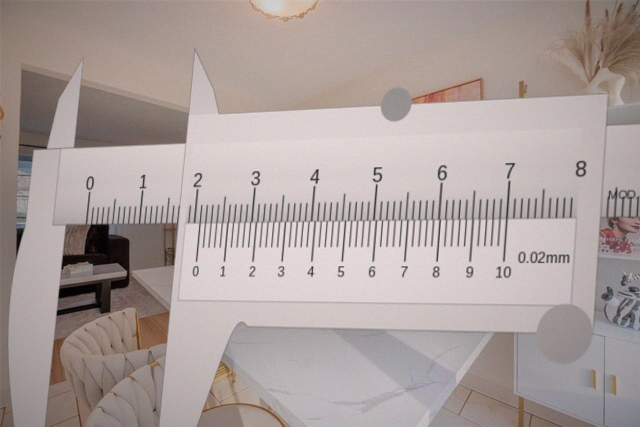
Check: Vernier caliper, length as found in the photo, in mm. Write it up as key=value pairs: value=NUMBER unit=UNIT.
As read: value=21.0 unit=mm
